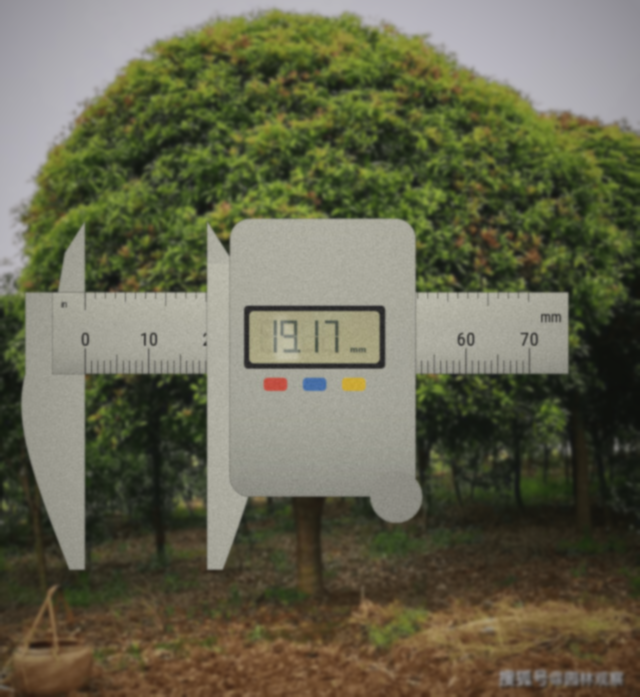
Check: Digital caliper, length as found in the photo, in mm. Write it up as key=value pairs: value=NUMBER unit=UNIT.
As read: value=19.17 unit=mm
